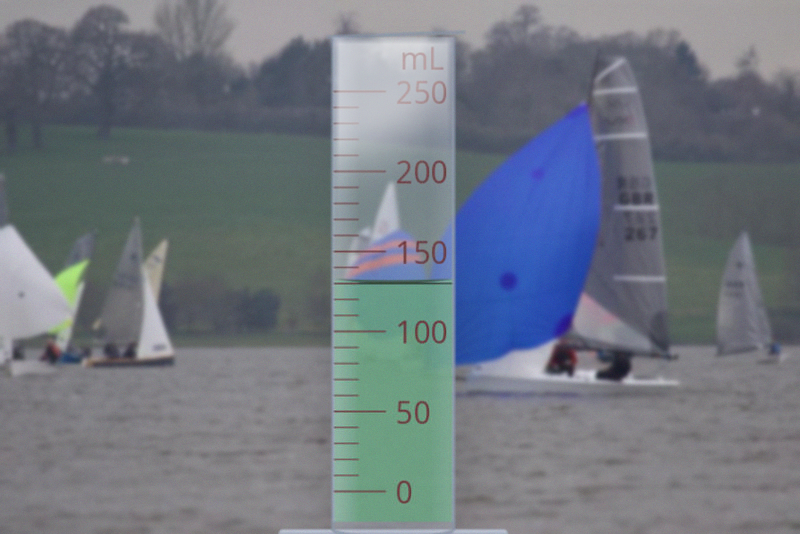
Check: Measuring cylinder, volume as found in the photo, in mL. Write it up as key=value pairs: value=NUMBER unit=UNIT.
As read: value=130 unit=mL
